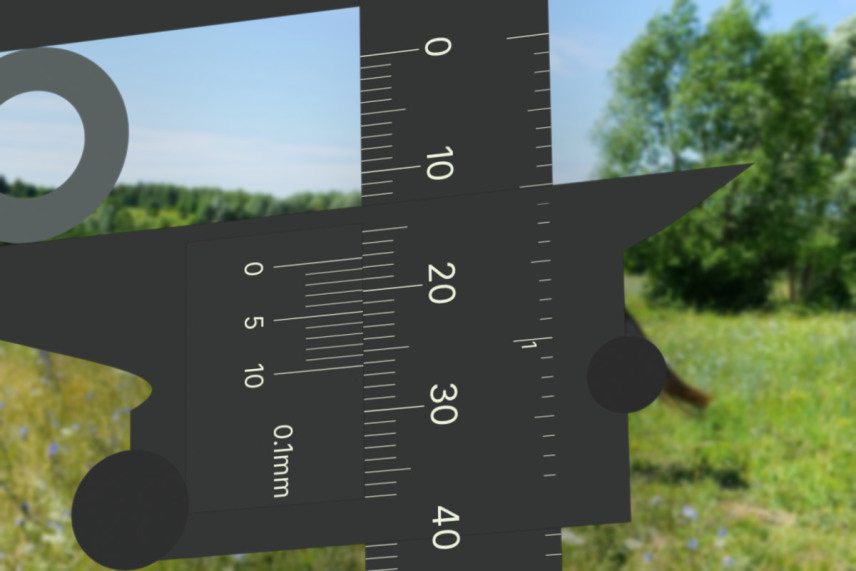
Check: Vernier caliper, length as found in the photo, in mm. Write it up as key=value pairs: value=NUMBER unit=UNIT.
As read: value=17.2 unit=mm
